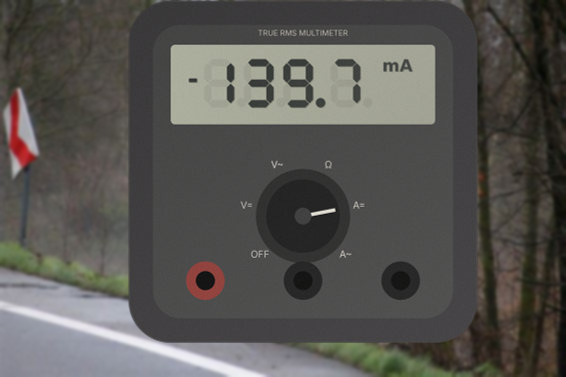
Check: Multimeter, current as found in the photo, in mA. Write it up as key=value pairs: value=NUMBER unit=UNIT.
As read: value=-139.7 unit=mA
